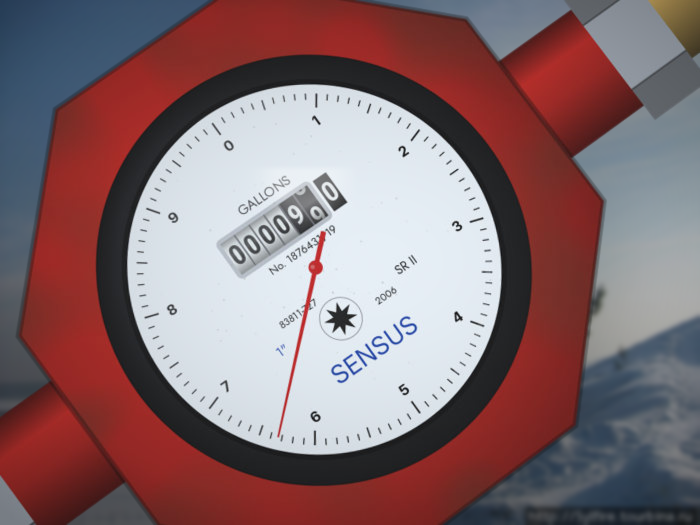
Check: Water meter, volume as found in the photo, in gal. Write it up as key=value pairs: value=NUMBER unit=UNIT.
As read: value=986.3 unit=gal
